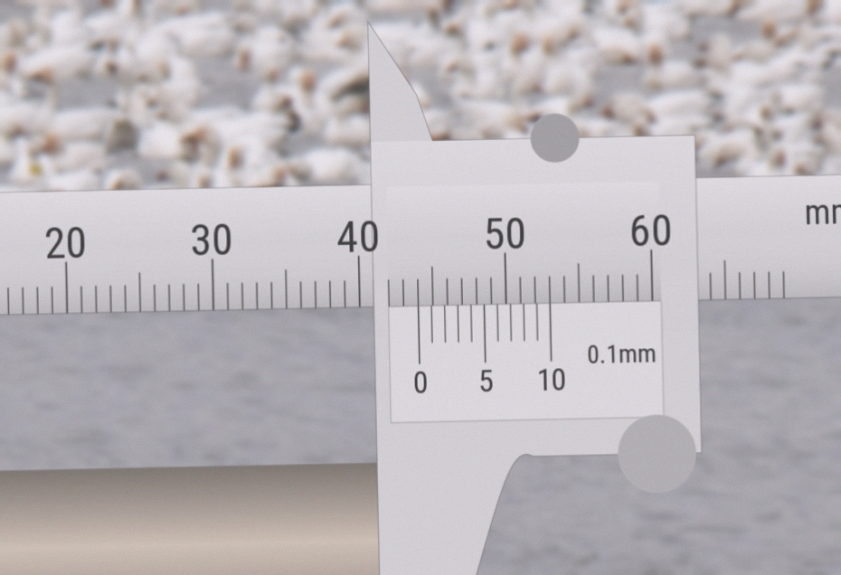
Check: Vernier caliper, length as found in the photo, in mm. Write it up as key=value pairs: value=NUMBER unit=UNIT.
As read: value=44.0 unit=mm
